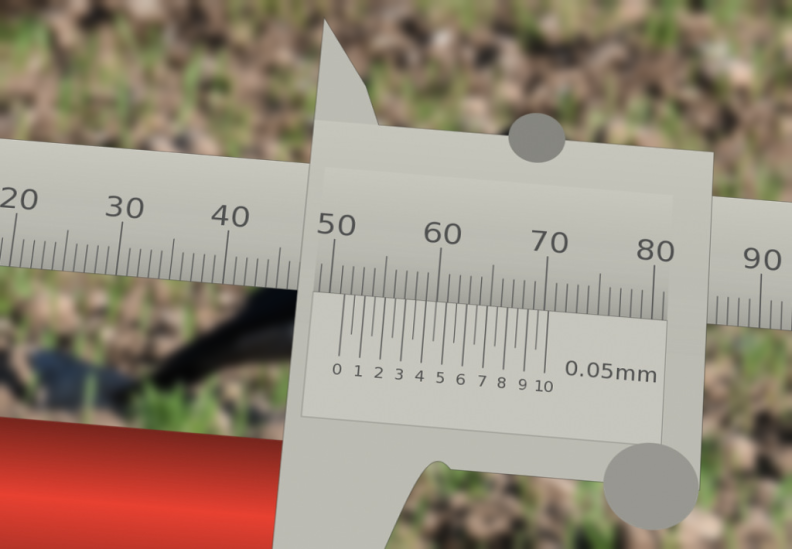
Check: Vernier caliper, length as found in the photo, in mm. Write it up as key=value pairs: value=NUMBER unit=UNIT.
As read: value=51.4 unit=mm
